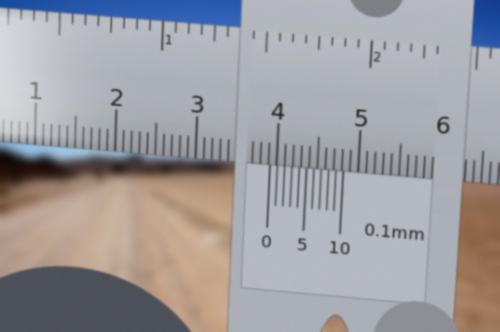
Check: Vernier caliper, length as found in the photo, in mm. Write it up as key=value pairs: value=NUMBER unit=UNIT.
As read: value=39.2 unit=mm
